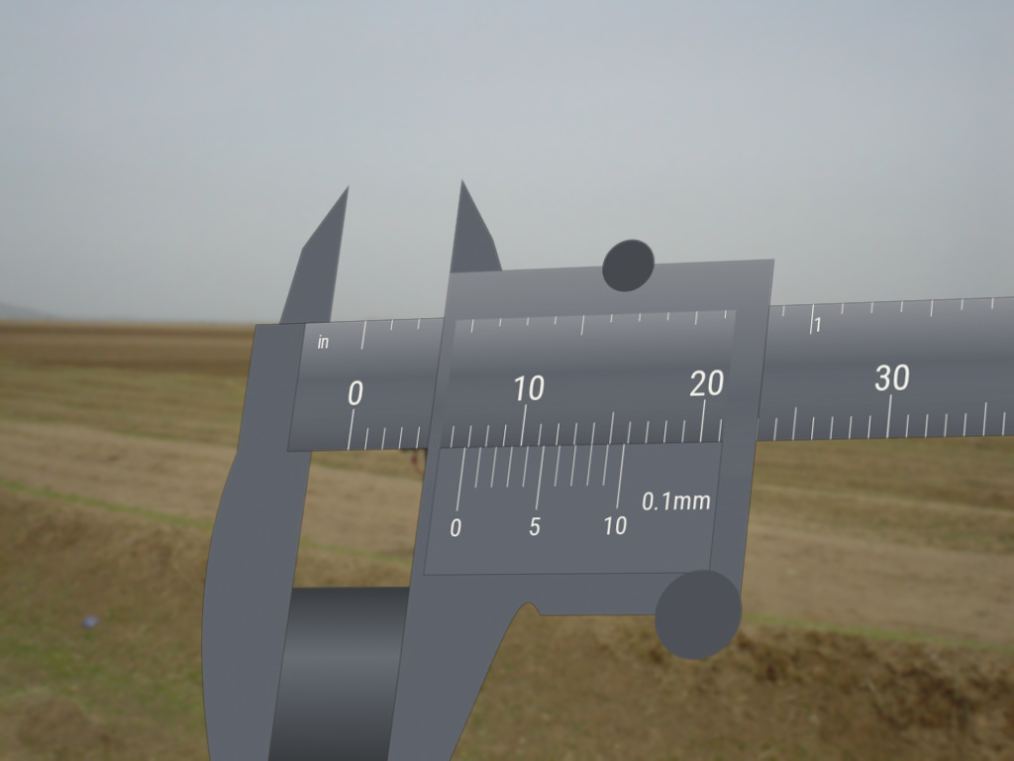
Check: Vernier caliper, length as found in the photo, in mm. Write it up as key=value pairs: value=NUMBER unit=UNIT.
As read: value=6.8 unit=mm
